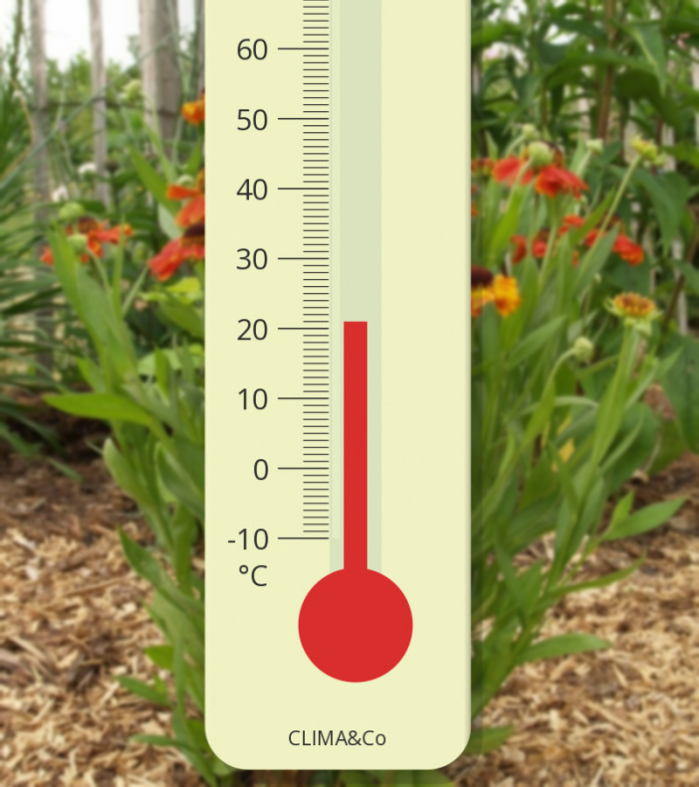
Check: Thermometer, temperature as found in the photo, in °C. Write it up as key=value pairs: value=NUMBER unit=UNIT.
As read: value=21 unit=°C
